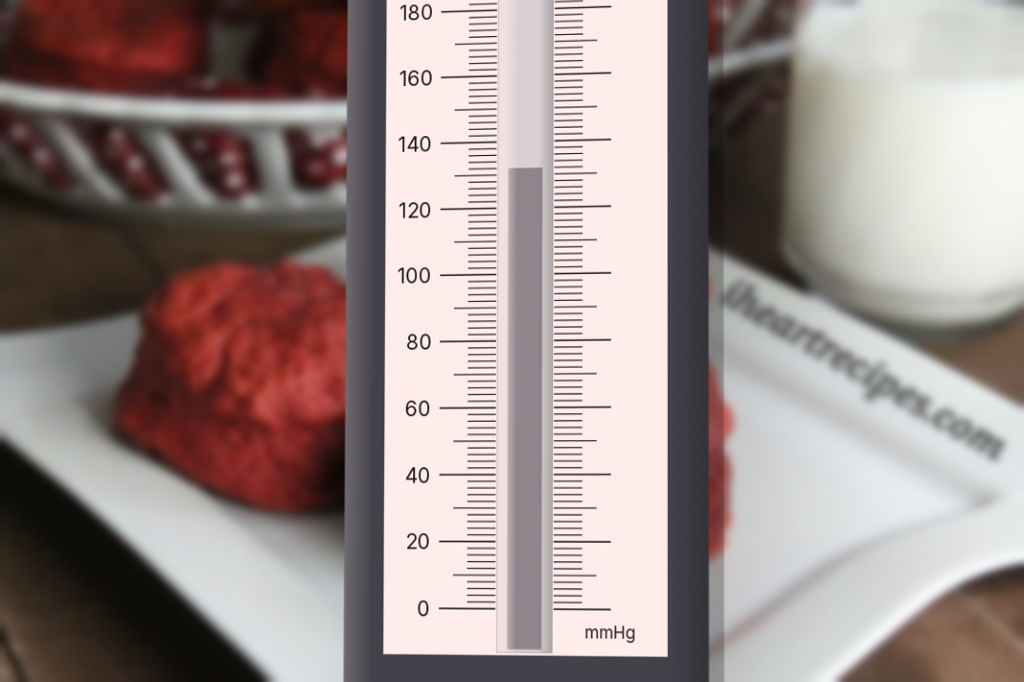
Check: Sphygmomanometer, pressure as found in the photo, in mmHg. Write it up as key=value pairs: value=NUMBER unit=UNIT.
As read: value=132 unit=mmHg
